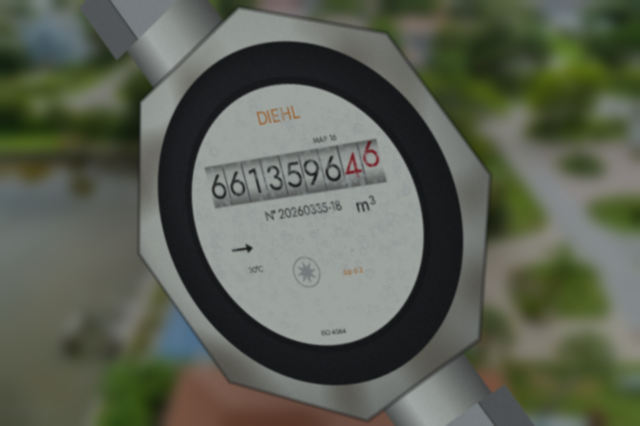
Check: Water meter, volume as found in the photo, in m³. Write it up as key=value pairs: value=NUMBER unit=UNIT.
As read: value=6613596.46 unit=m³
